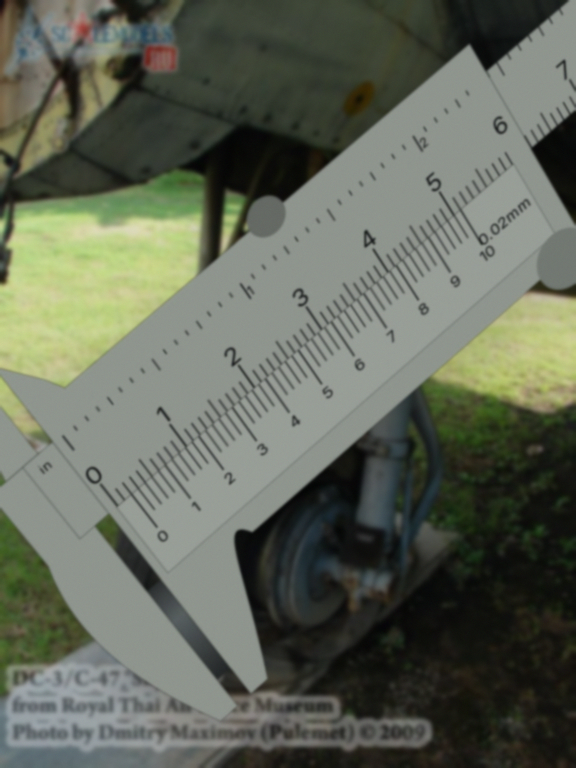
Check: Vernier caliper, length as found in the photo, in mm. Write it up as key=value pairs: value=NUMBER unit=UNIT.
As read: value=2.0 unit=mm
